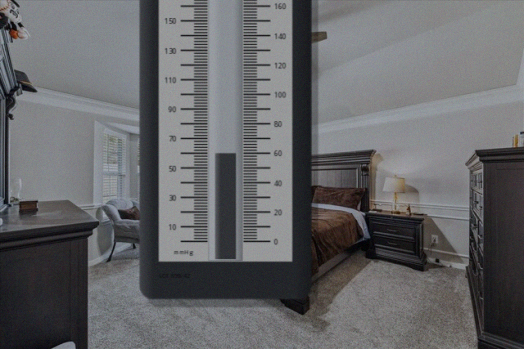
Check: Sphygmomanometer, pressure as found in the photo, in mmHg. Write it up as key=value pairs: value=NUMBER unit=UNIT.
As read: value=60 unit=mmHg
